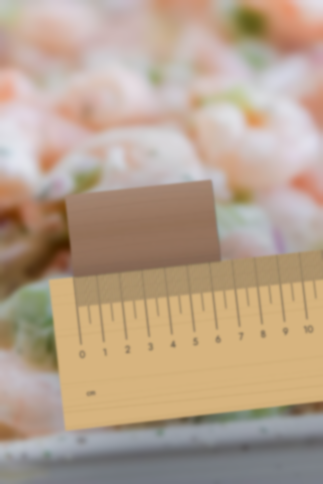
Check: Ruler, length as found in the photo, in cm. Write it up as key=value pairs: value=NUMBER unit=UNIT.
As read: value=6.5 unit=cm
